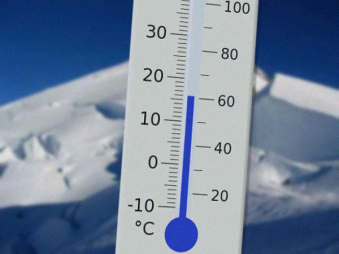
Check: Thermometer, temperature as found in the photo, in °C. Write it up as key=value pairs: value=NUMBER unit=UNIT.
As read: value=16 unit=°C
